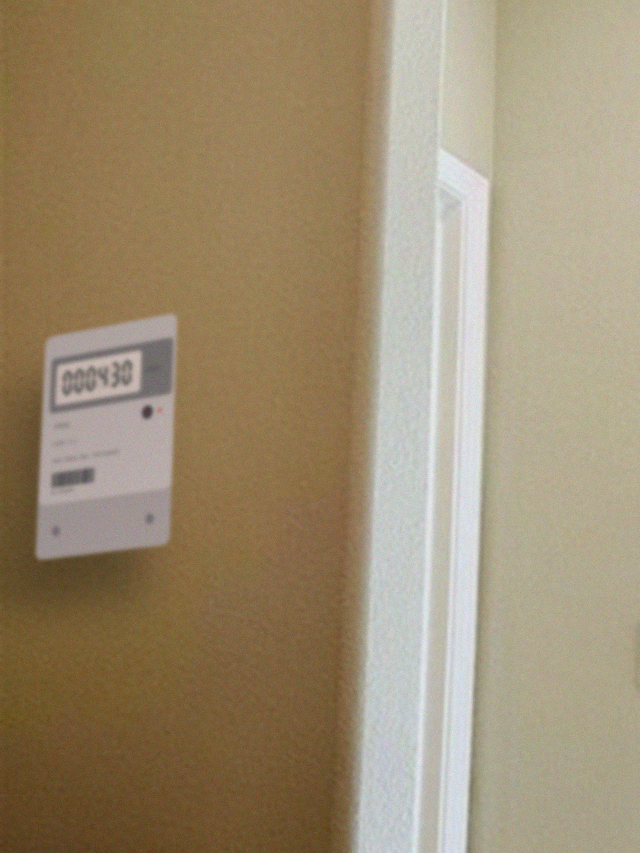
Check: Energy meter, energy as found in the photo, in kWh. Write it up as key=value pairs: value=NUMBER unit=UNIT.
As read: value=430 unit=kWh
